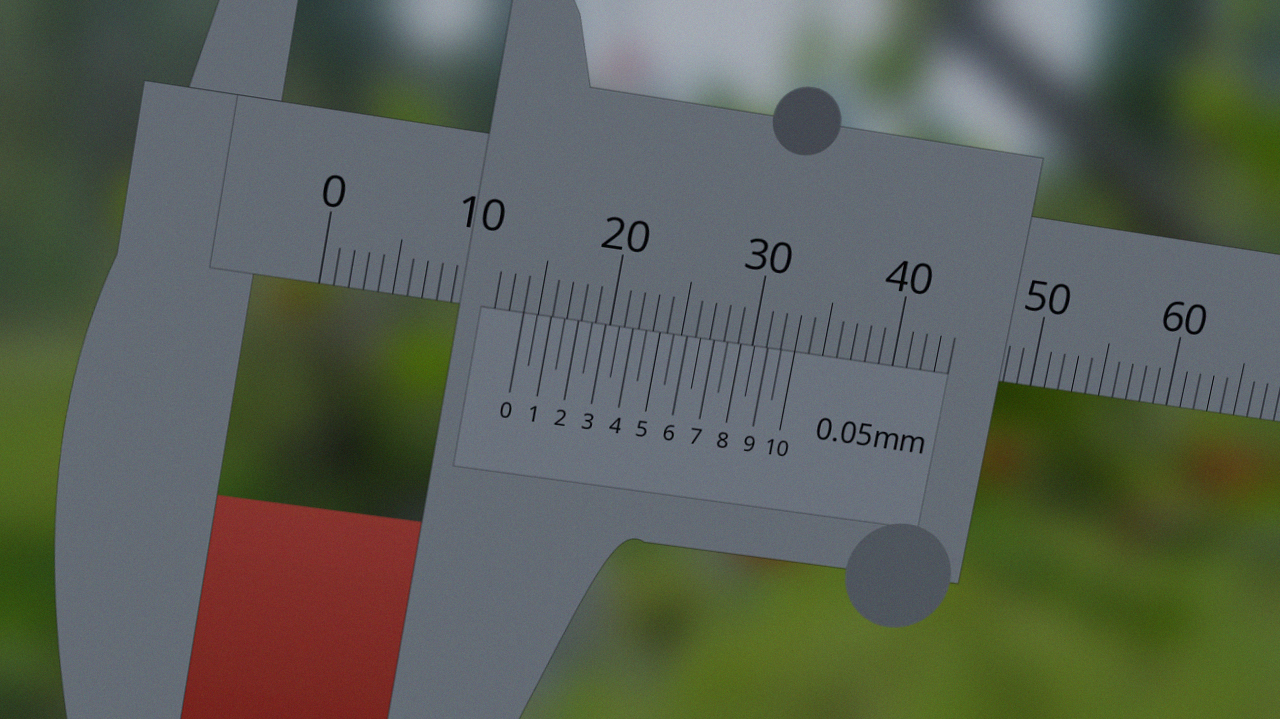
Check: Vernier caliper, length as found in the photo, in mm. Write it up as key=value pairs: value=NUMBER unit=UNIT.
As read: value=14.0 unit=mm
